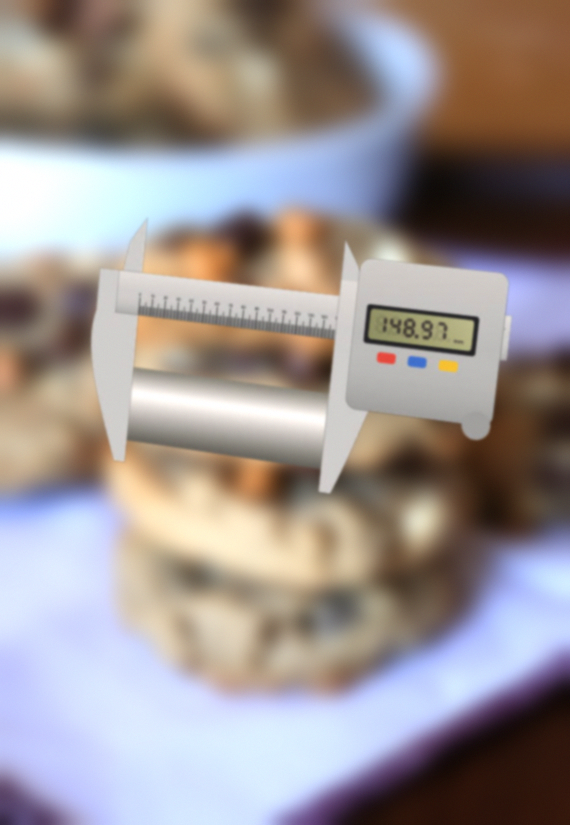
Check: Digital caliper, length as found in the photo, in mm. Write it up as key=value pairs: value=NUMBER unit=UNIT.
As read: value=148.97 unit=mm
